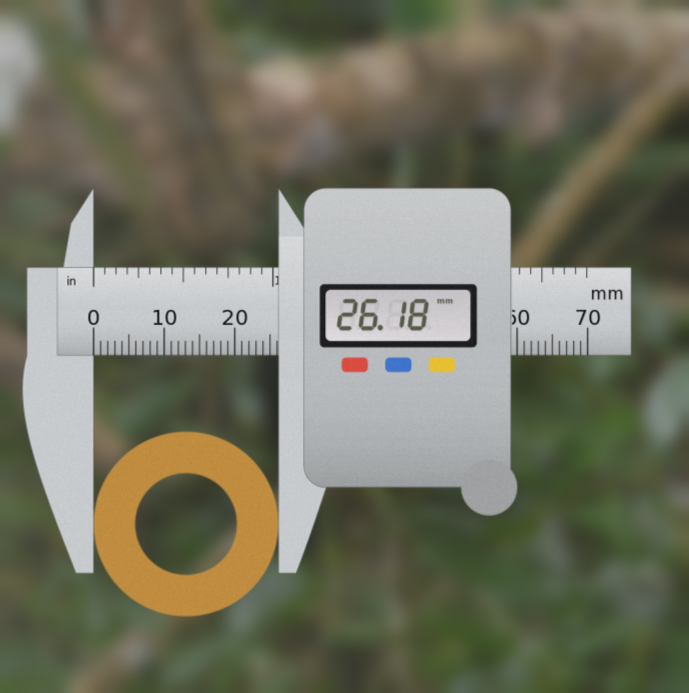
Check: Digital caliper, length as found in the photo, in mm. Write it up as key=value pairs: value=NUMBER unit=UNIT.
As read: value=26.18 unit=mm
